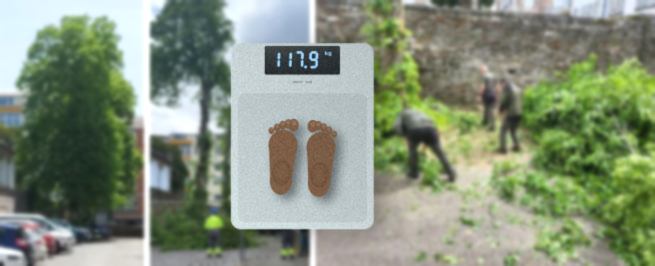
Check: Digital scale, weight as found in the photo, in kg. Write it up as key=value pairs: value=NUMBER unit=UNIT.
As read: value=117.9 unit=kg
